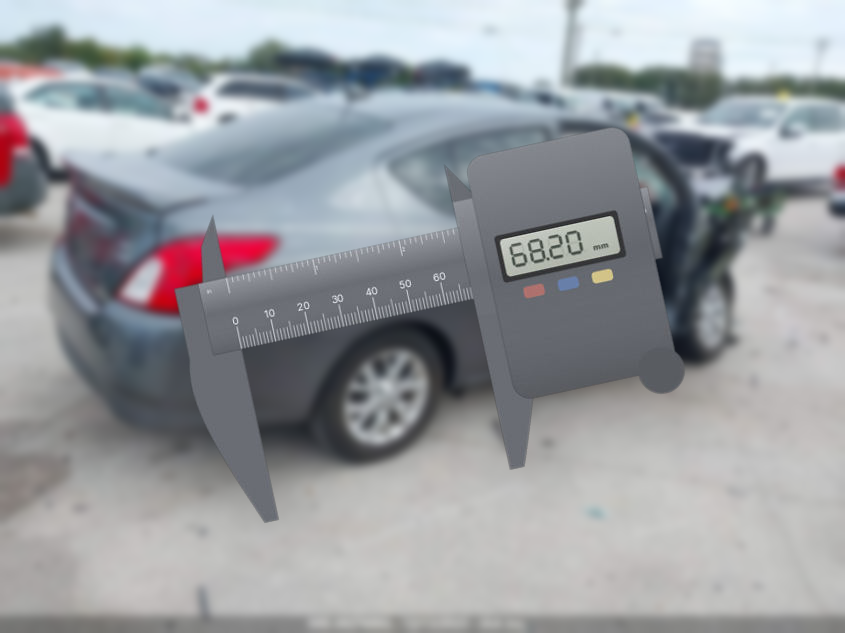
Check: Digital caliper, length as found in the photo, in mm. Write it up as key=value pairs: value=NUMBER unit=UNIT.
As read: value=68.20 unit=mm
